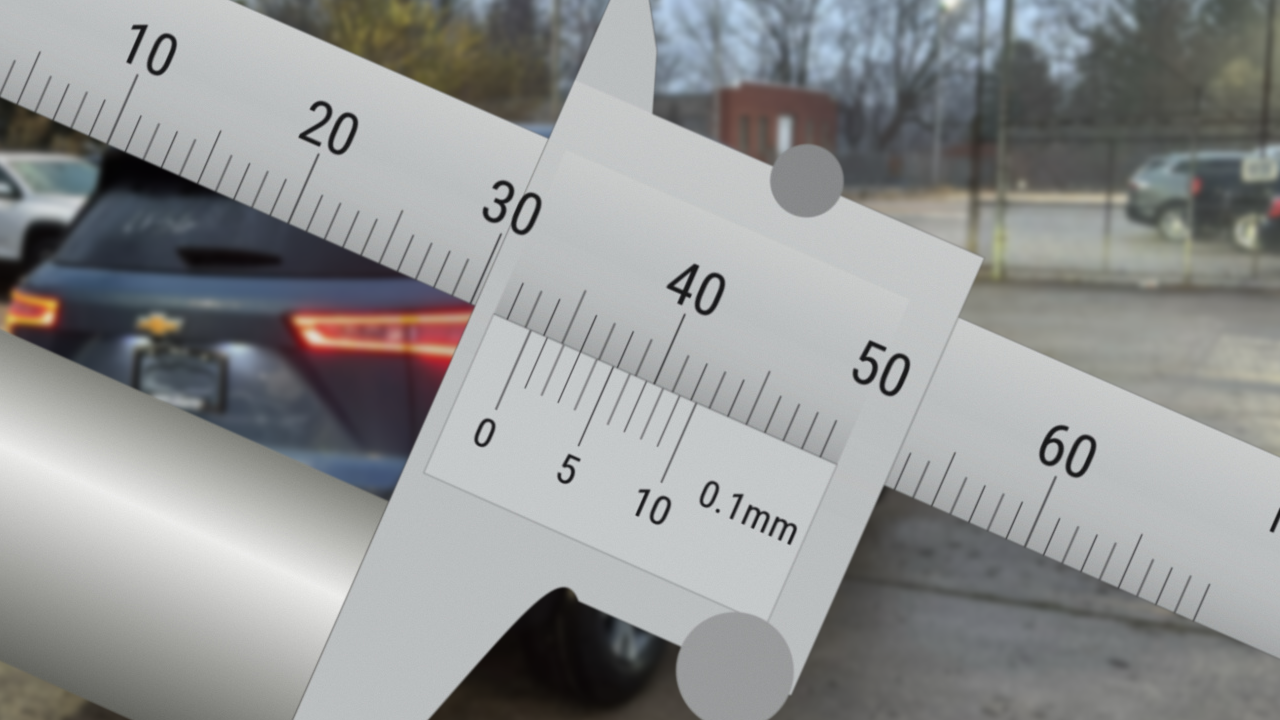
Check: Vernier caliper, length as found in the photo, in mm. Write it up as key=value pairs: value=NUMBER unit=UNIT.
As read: value=33.3 unit=mm
